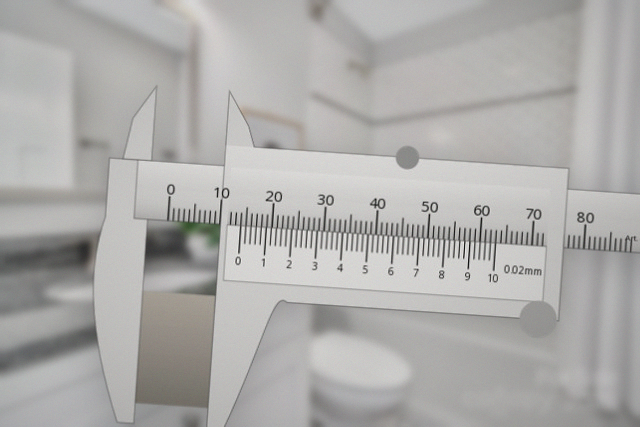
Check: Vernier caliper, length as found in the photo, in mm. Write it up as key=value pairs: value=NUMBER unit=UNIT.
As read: value=14.0 unit=mm
